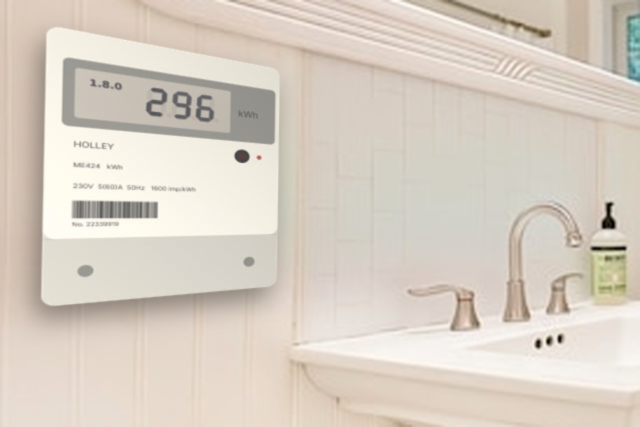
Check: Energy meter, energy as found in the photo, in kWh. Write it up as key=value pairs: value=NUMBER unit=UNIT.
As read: value=296 unit=kWh
